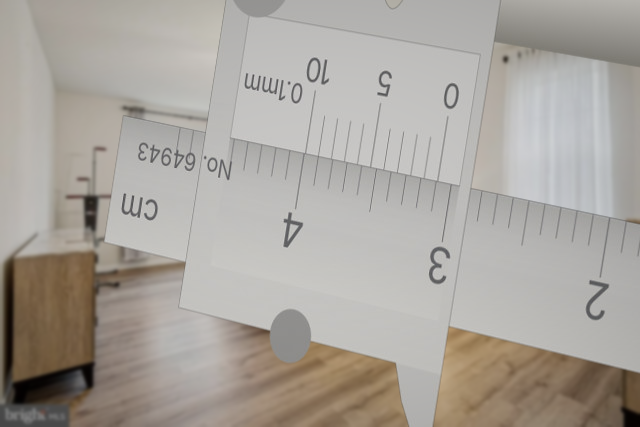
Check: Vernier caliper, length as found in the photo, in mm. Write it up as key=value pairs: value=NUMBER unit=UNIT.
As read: value=30.9 unit=mm
